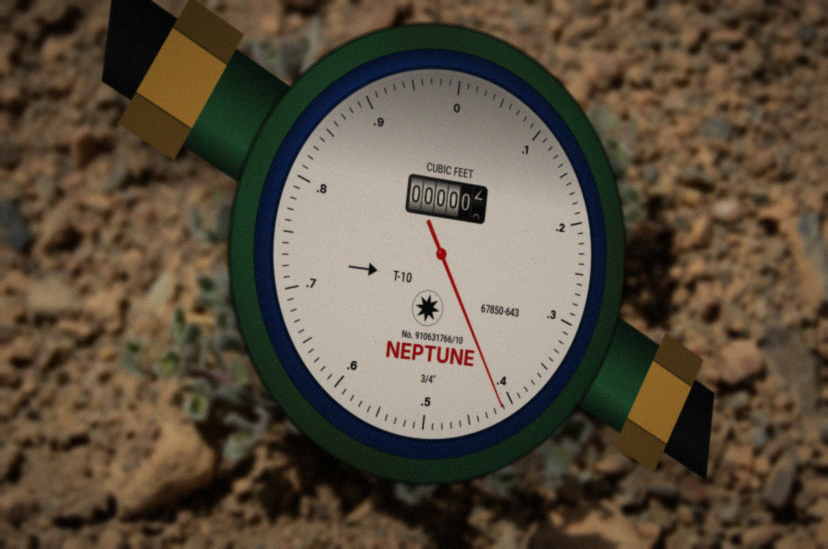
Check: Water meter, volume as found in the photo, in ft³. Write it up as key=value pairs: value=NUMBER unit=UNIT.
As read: value=2.41 unit=ft³
